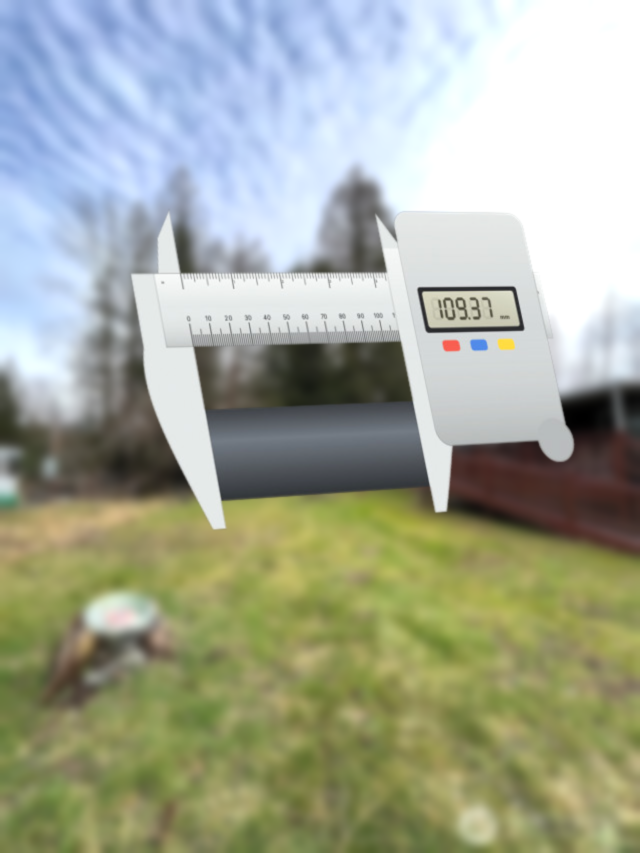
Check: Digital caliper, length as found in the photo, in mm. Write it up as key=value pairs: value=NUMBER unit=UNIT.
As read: value=109.37 unit=mm
